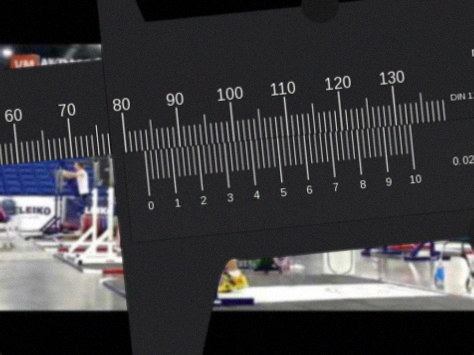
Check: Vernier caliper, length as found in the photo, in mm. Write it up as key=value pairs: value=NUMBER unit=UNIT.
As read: value=83.5 unit=mm
